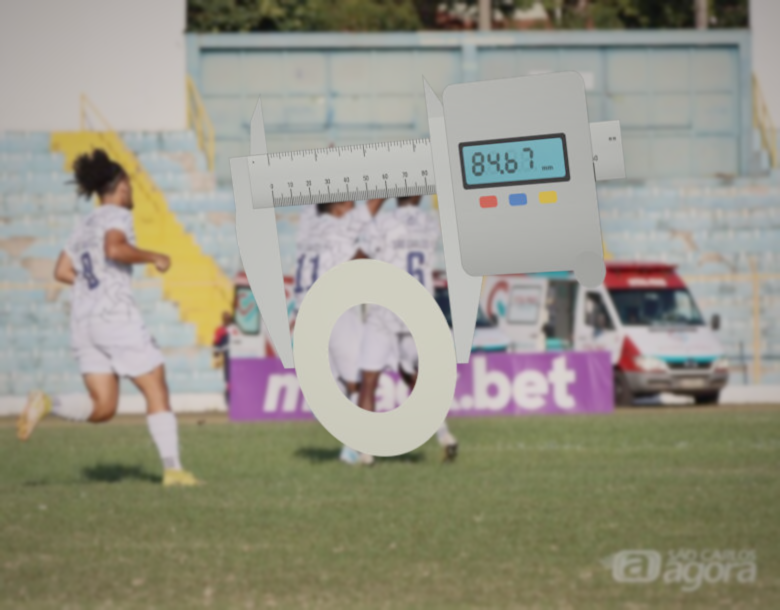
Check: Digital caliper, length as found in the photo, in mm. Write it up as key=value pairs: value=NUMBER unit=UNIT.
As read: value=84.67 unit=mm
